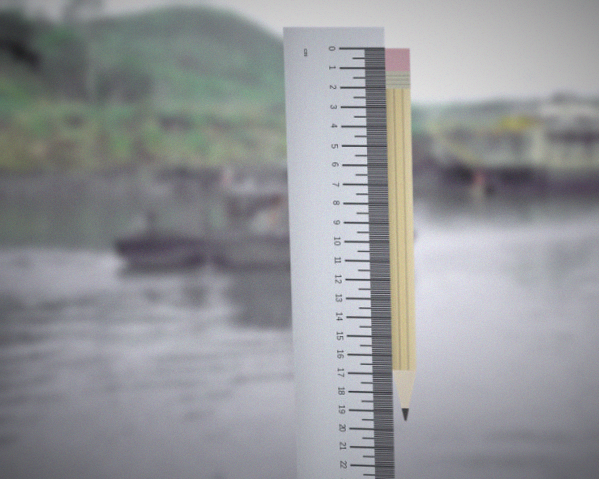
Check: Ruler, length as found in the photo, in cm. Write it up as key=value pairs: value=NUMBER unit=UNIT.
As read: value=19.5 unit=cm
